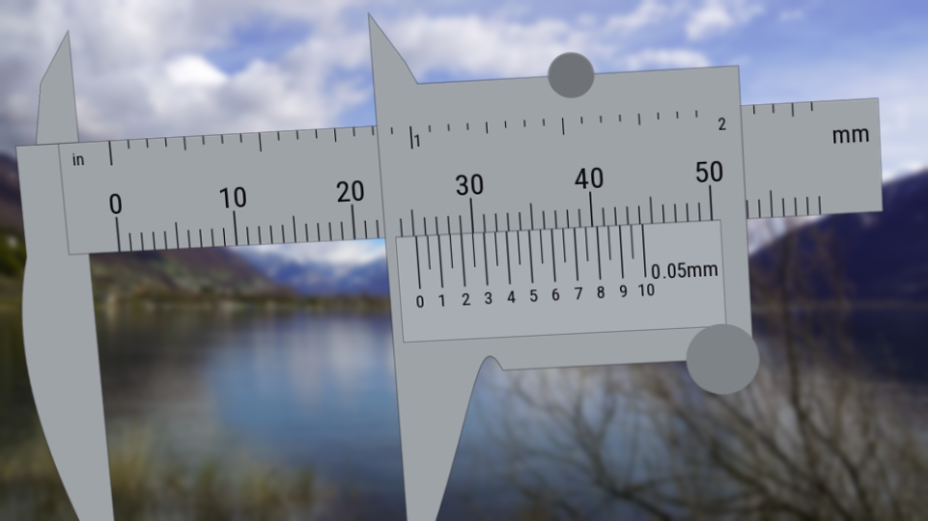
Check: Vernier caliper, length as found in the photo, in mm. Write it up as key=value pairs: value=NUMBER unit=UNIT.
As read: value=25.2 unit=mm
